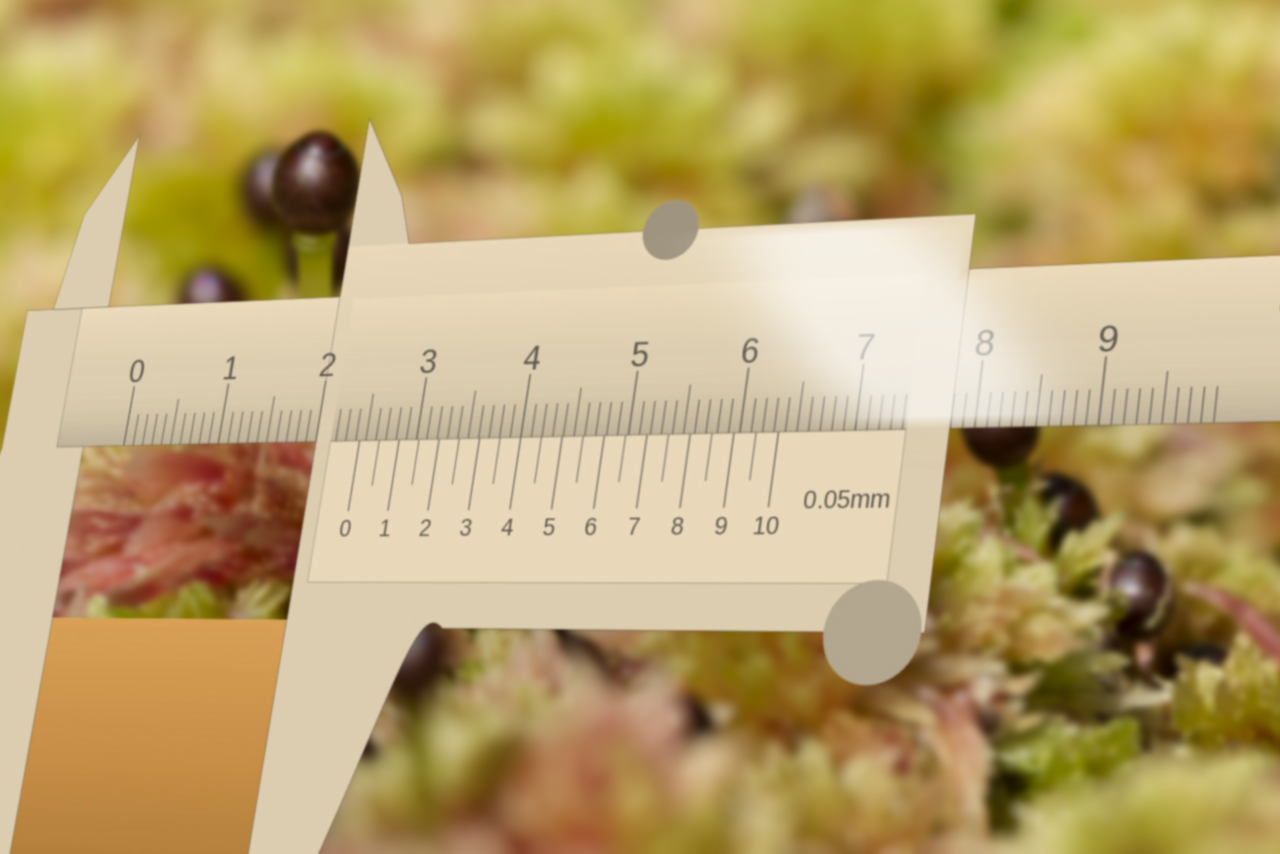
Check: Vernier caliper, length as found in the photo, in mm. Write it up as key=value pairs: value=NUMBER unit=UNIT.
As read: value=24.4 unit=mm
